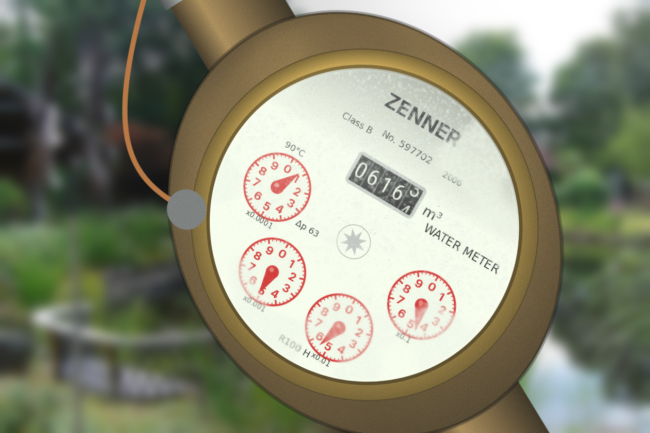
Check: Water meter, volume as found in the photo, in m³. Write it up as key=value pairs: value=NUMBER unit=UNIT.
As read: value=6163.4550 unit=m³
